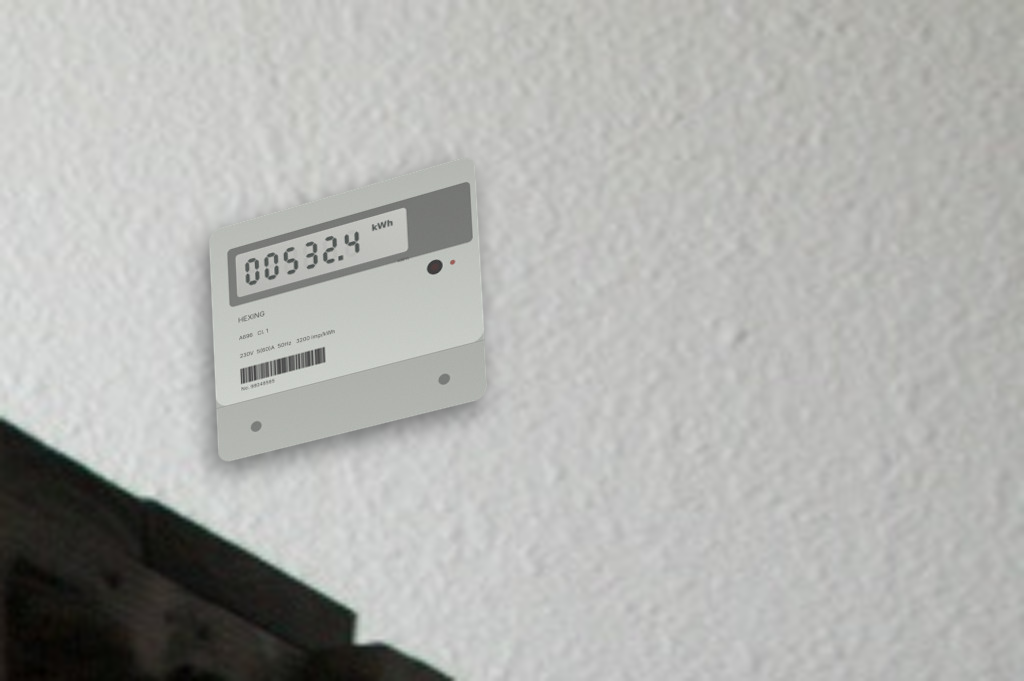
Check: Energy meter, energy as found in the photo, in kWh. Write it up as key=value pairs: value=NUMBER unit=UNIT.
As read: value=532.4 unit=kWh
